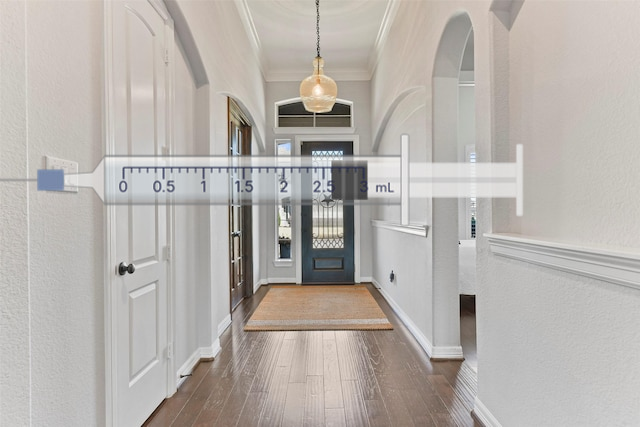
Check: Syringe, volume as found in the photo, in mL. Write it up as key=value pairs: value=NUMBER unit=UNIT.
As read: value=2.6 unit=mL
